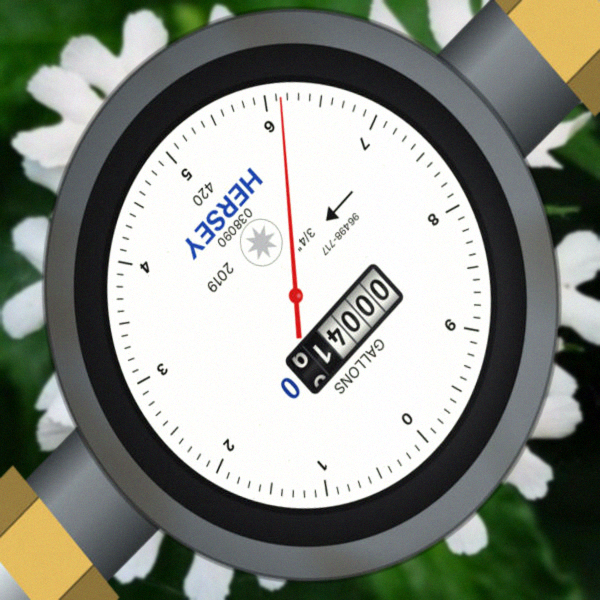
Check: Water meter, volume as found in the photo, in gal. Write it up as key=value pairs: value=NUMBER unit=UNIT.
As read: value=4186.1 unit=gal
